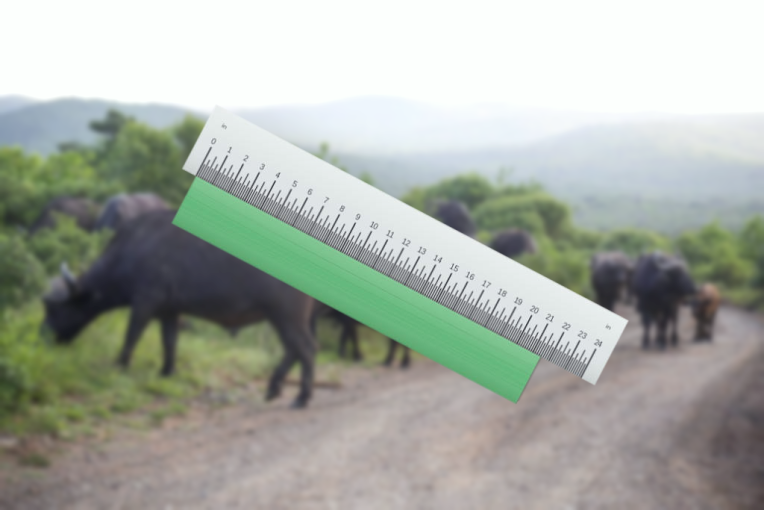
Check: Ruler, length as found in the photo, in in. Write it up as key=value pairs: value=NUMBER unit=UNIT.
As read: value=21.5 unit=in
